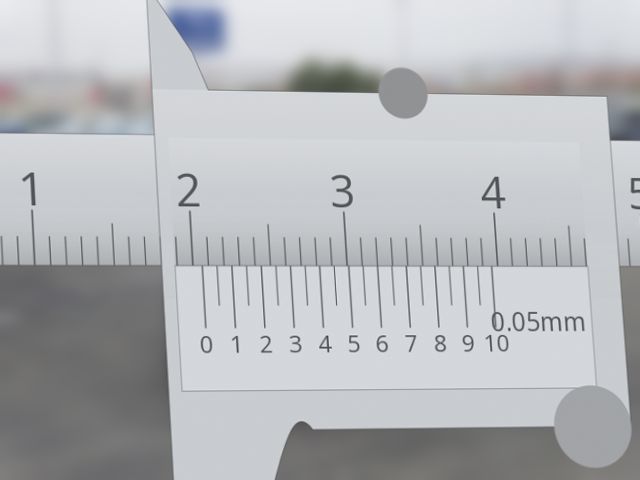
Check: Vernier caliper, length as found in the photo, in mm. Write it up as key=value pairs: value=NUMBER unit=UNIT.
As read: value=20.6 unit=mm
